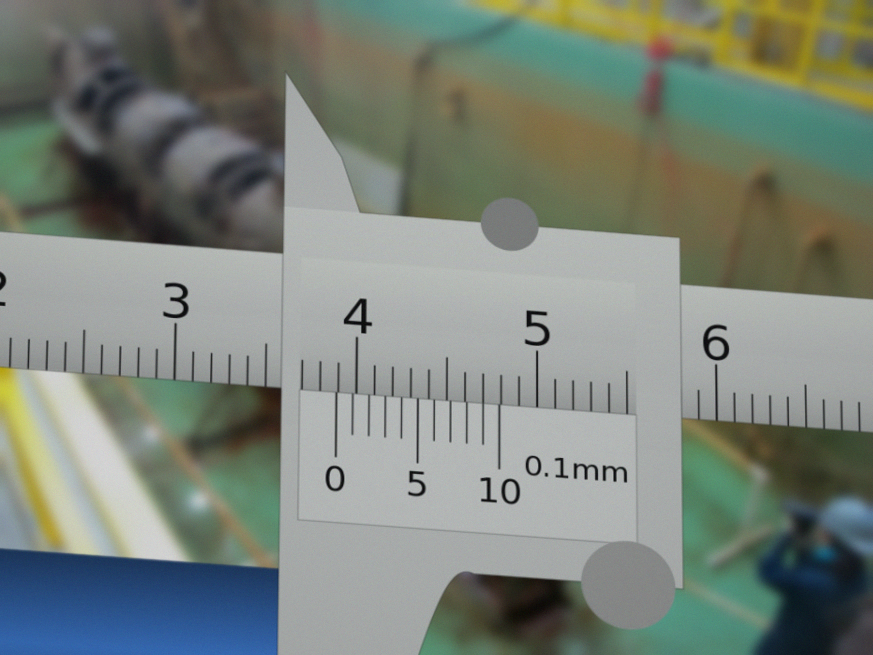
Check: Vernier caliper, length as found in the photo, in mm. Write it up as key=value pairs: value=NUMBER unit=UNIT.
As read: value=38.9 unit=mm
